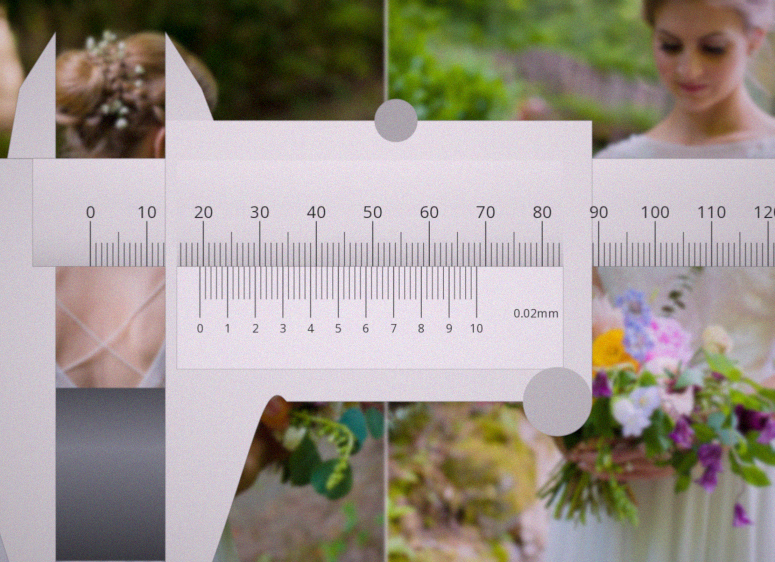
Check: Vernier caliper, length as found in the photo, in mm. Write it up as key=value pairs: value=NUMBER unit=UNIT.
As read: value=19.4 unit=mm
